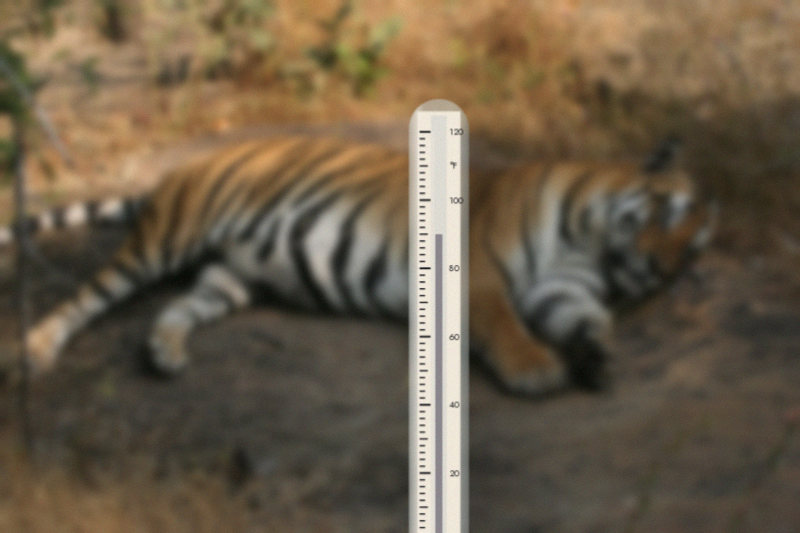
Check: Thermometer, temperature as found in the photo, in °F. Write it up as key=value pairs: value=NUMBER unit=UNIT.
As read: value=90 unit=°F
